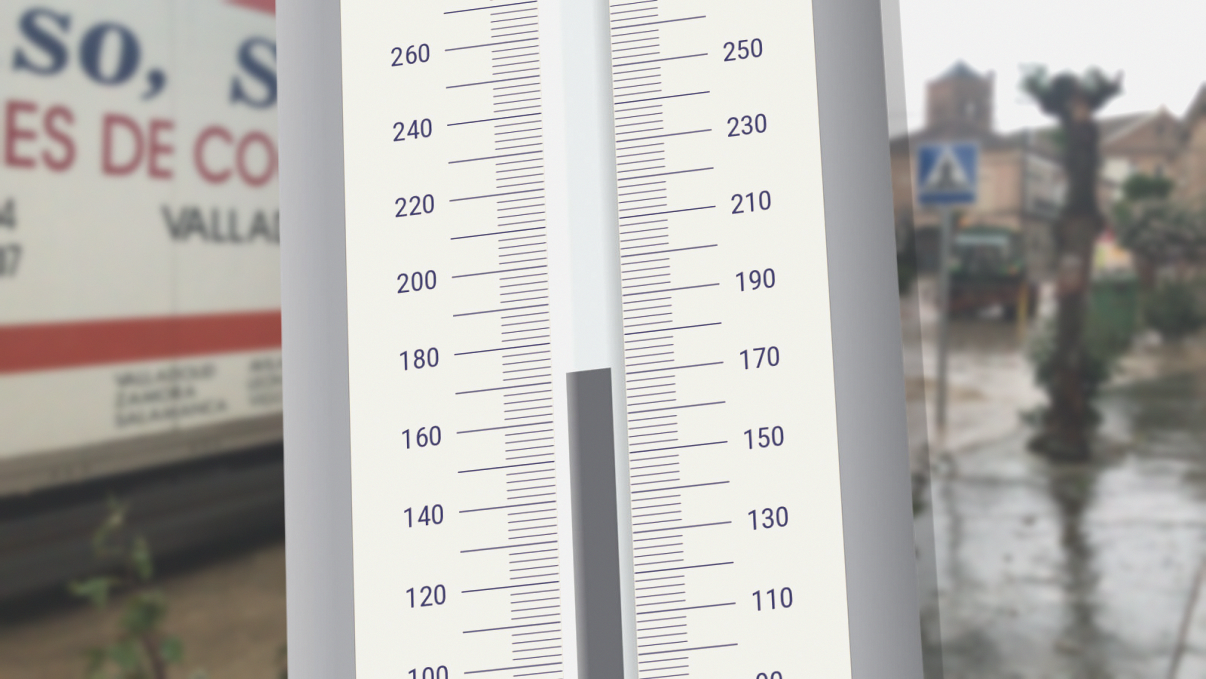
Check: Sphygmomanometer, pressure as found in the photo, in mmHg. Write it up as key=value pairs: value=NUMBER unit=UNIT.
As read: value=172 unit=mmHg
